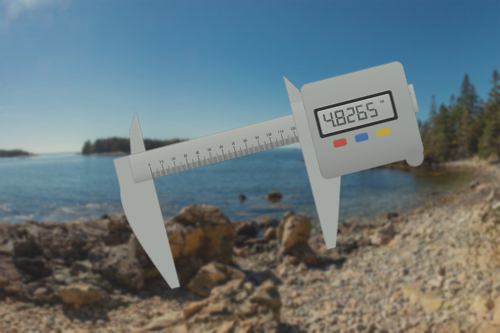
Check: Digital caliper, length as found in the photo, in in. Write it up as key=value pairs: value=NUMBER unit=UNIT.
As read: value=4.8265 unit=in
